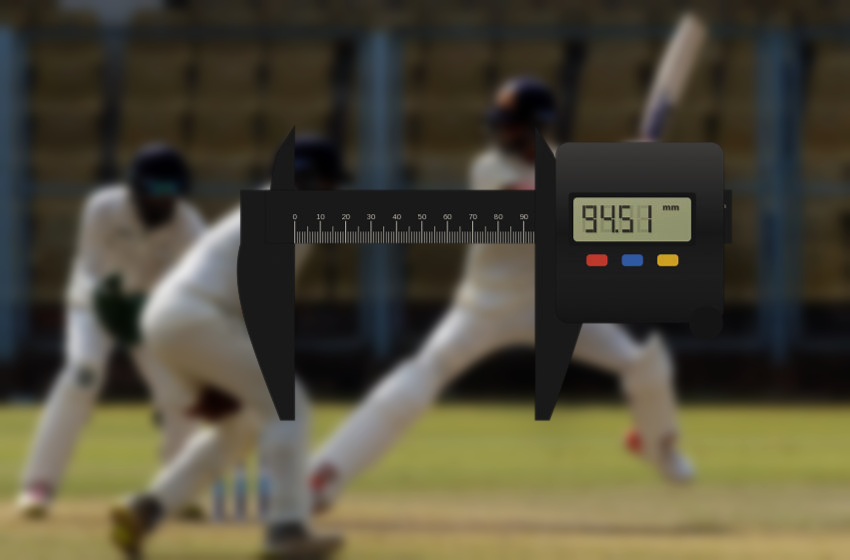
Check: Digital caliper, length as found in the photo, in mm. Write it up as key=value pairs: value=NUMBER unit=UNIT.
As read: value=94.51 unit=mm
